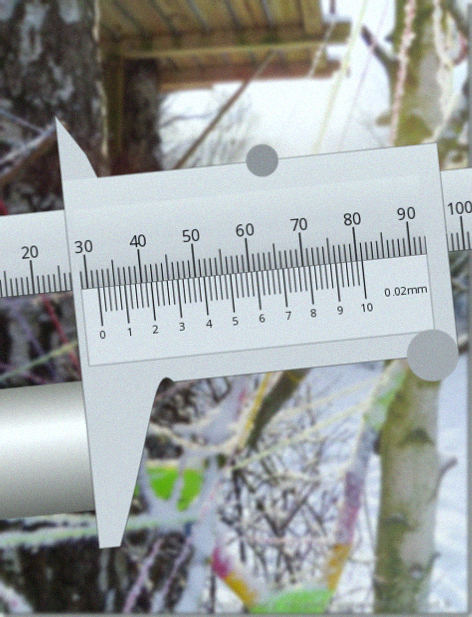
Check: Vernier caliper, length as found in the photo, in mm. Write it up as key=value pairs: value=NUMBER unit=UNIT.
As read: value=32.0 unit=mm
